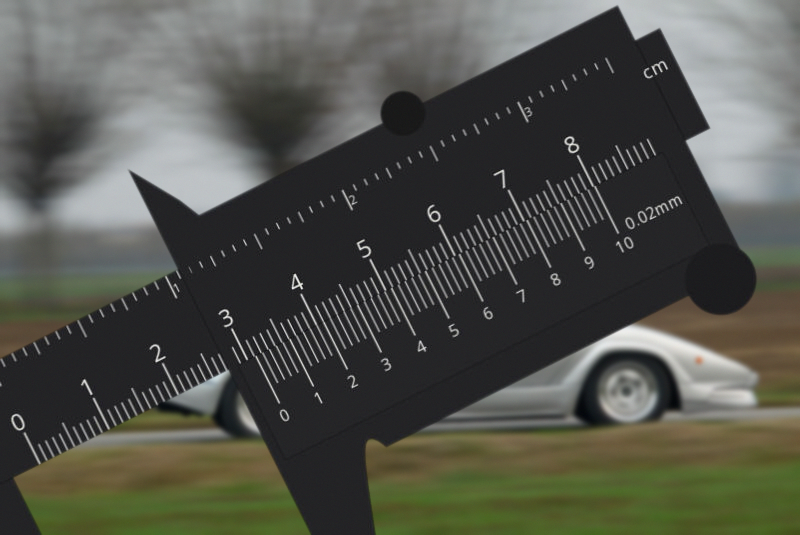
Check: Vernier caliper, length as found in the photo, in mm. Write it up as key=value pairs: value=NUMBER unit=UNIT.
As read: value=31.2 unit=mm
